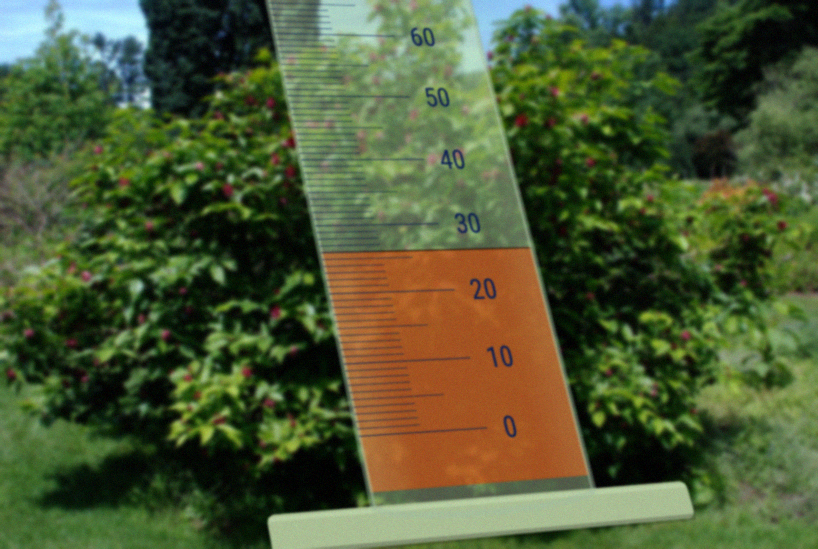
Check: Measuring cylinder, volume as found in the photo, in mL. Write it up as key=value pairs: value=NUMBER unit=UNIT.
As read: value=26 unit=mL
